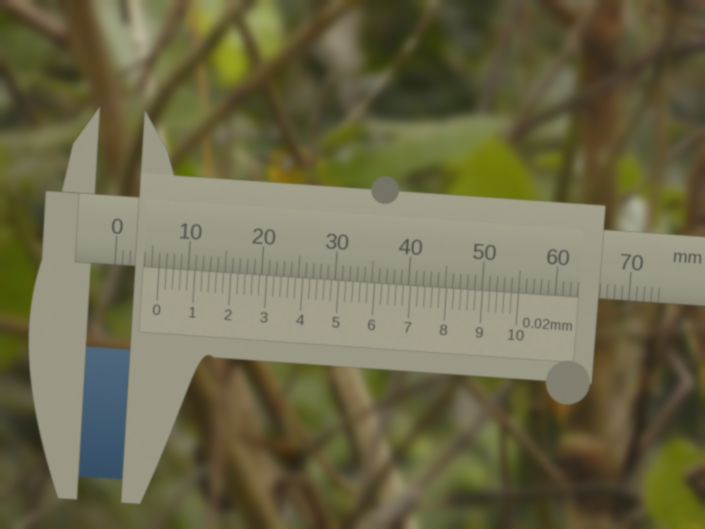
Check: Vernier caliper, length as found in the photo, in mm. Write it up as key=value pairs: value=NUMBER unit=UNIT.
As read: value=6.0 unit=mm
